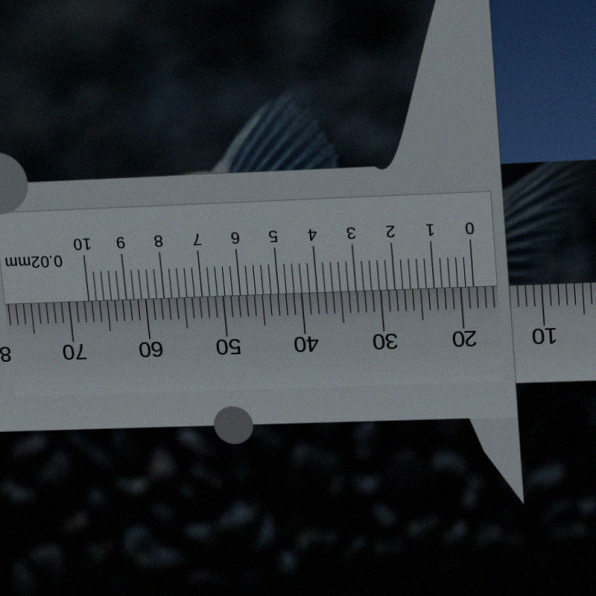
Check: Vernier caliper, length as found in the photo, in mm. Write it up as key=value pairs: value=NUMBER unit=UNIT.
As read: value=18.4 unit=mm
